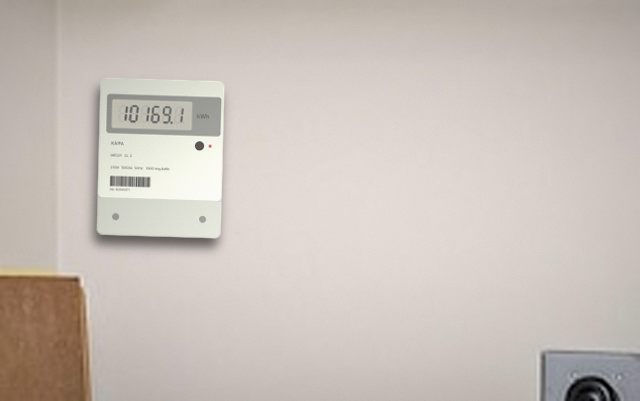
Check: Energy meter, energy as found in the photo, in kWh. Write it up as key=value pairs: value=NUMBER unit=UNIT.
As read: value=10169.1 unit=kWh
